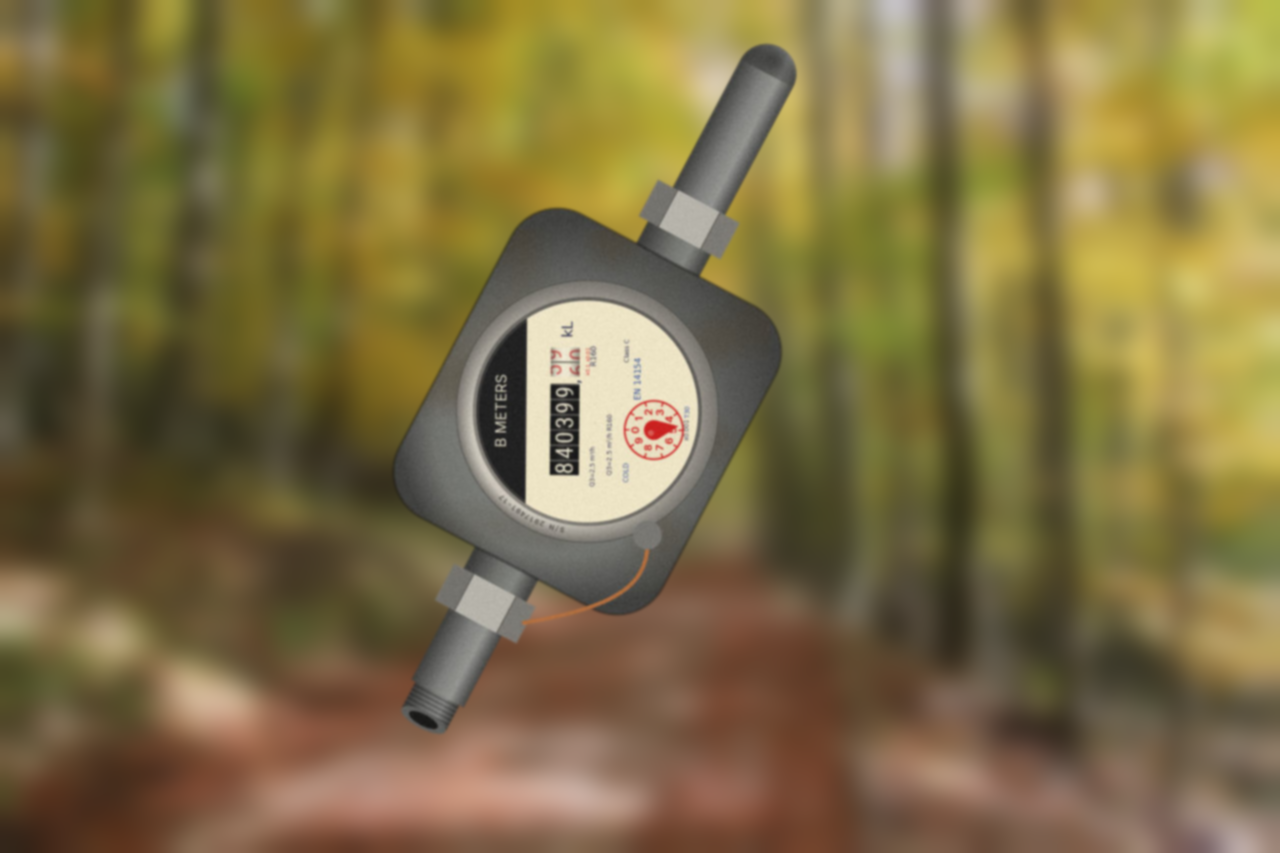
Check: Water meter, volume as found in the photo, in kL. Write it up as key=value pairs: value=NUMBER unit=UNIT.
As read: value=840399.594 unit=kL
